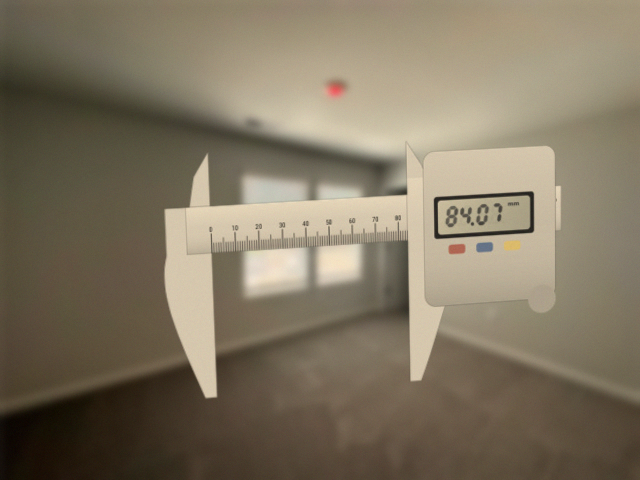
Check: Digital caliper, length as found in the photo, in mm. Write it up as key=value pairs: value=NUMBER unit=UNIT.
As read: value=84.07 unit=mm
